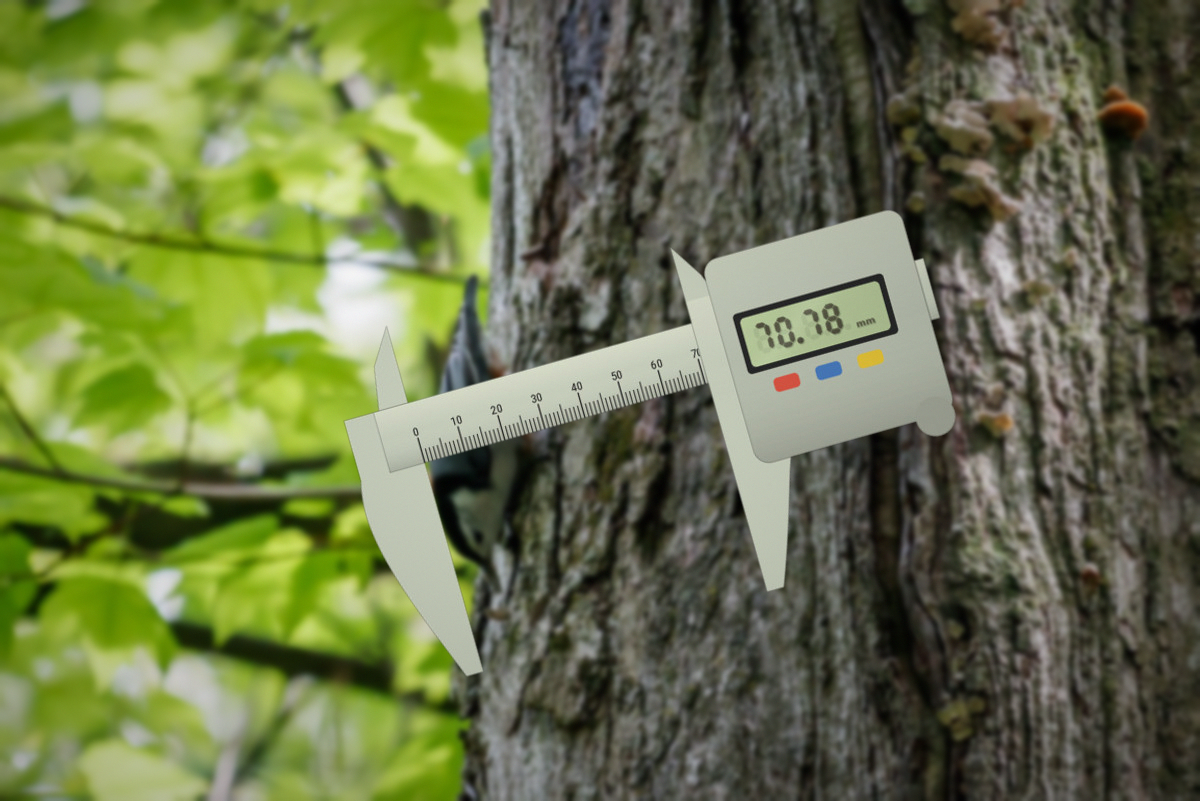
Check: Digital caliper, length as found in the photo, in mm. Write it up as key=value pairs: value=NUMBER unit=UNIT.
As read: value=70.78 unit=mm
